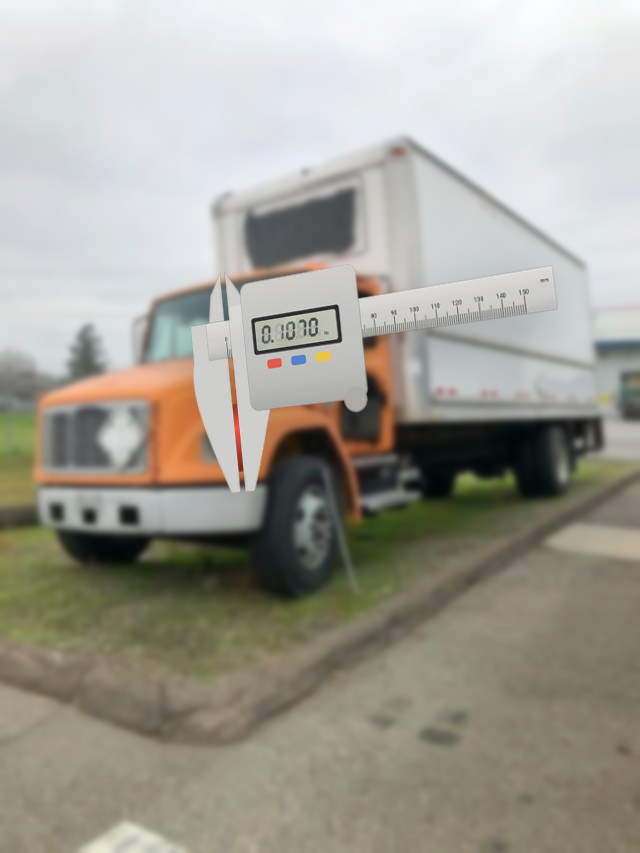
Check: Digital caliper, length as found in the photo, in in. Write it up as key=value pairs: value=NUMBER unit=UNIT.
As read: value=0.1070 unit=in
